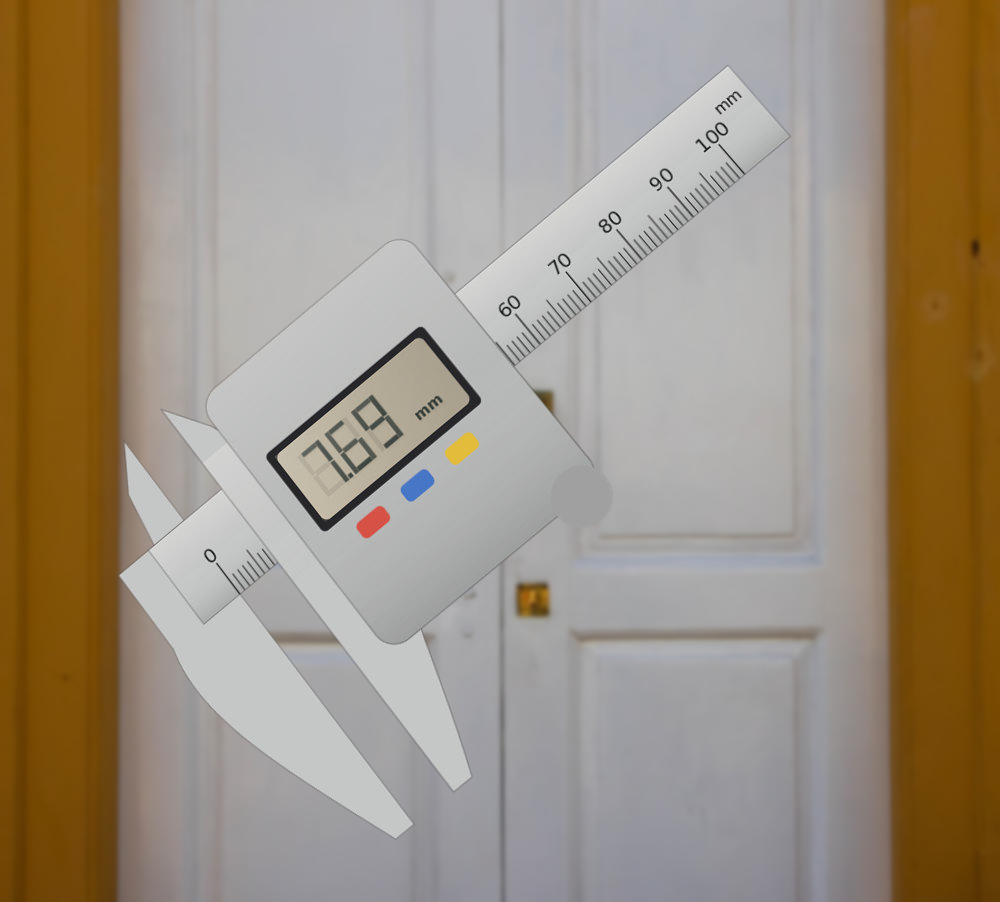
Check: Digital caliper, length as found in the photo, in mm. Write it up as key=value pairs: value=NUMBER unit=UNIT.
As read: value=7.69 unit=mm
